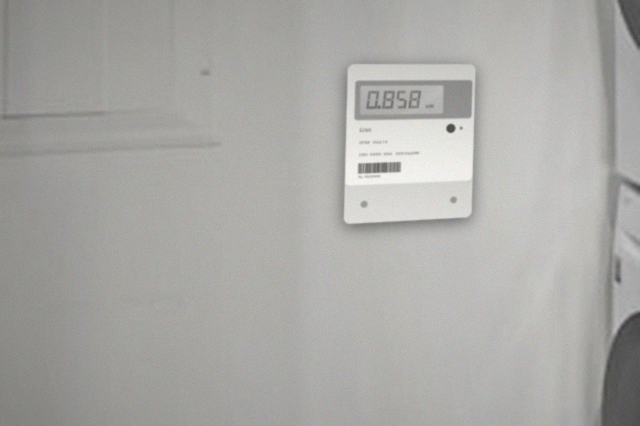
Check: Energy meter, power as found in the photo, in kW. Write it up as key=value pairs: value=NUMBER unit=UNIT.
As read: value=0.858 unit=kW
